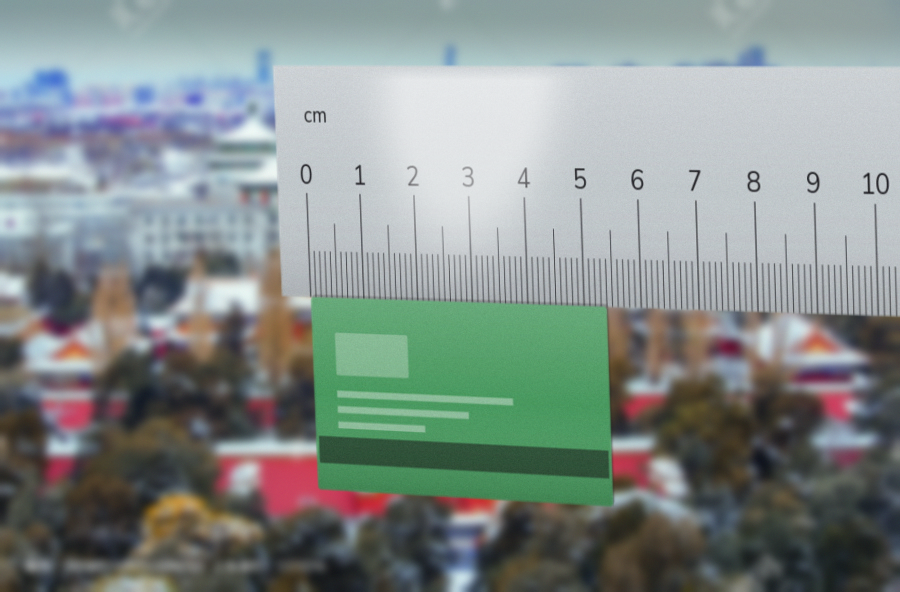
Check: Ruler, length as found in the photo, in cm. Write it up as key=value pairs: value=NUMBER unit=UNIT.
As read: value=5.4 unit=cm
